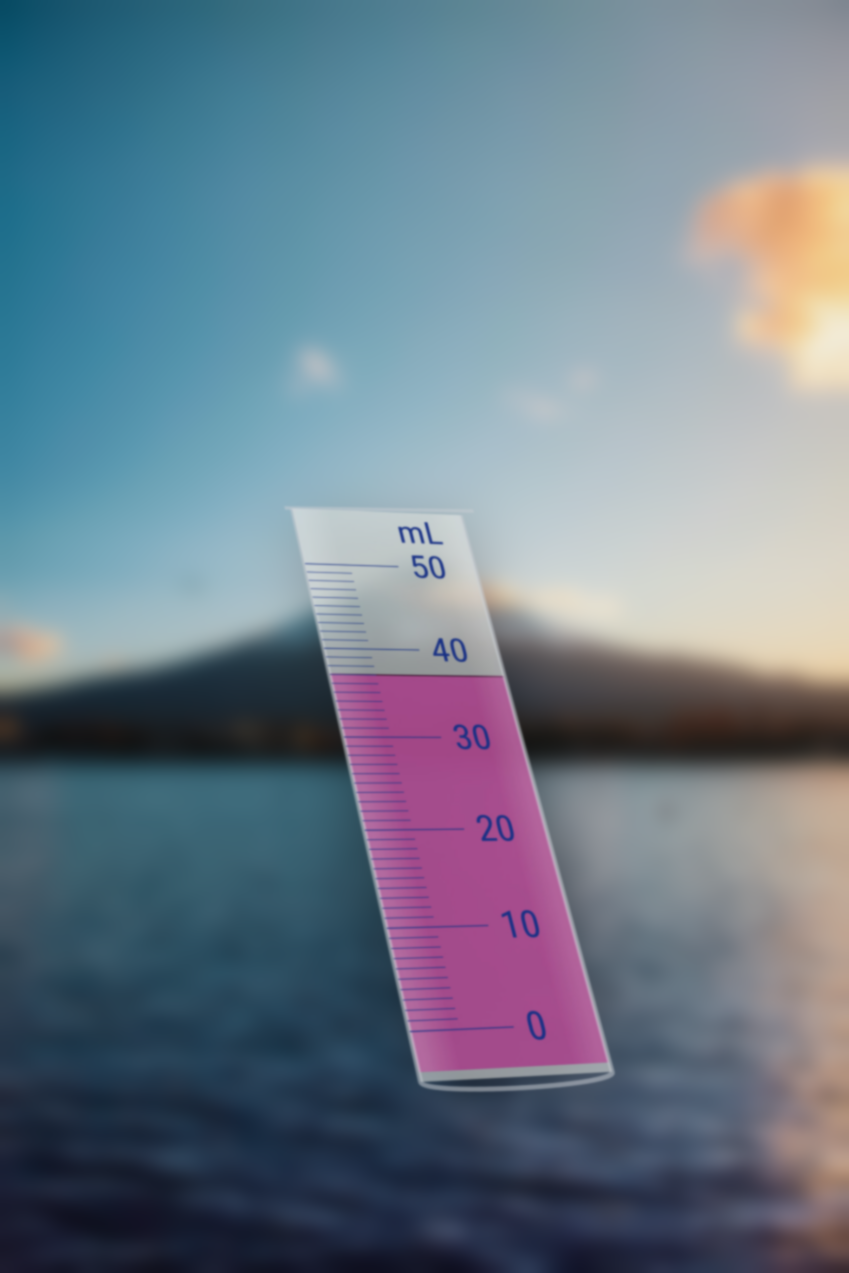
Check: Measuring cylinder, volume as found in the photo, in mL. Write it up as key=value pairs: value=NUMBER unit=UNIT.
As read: value=37 unit=mL
